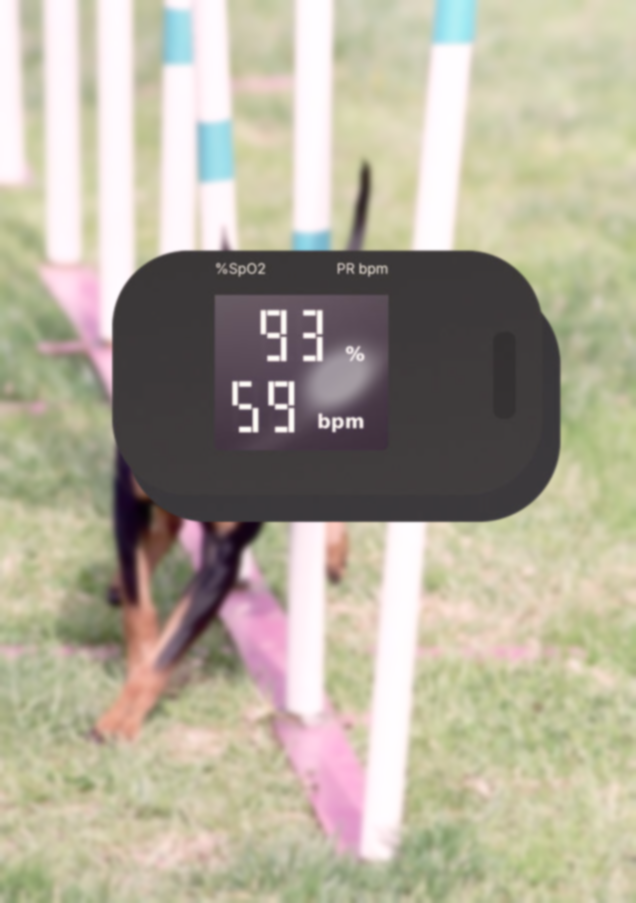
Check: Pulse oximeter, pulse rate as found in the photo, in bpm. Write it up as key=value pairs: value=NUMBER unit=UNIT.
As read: value=59 unit=bpm
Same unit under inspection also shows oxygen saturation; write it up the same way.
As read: value=93 unit=%
